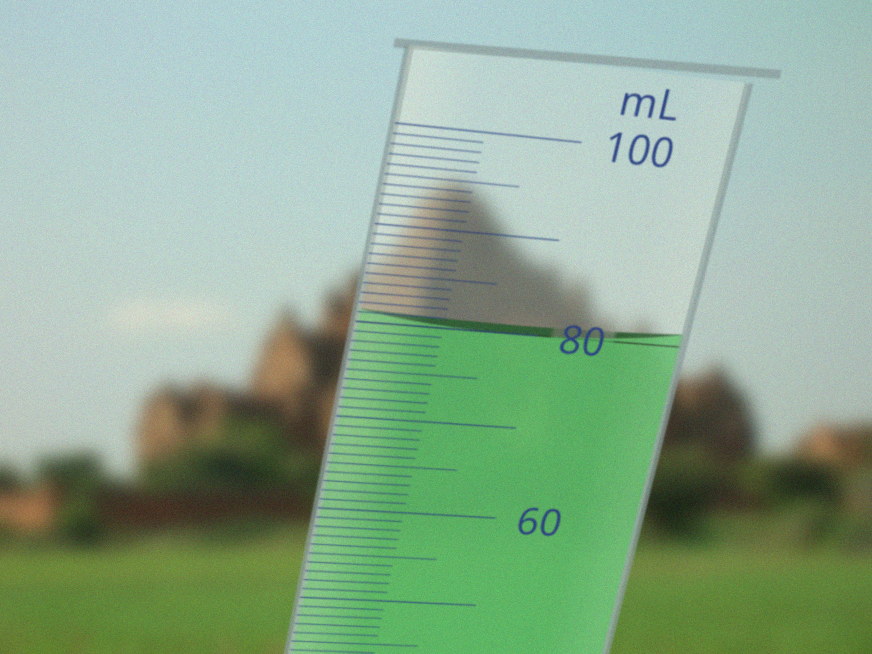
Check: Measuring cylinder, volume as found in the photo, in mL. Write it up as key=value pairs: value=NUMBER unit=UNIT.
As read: value=80 unit=mL
